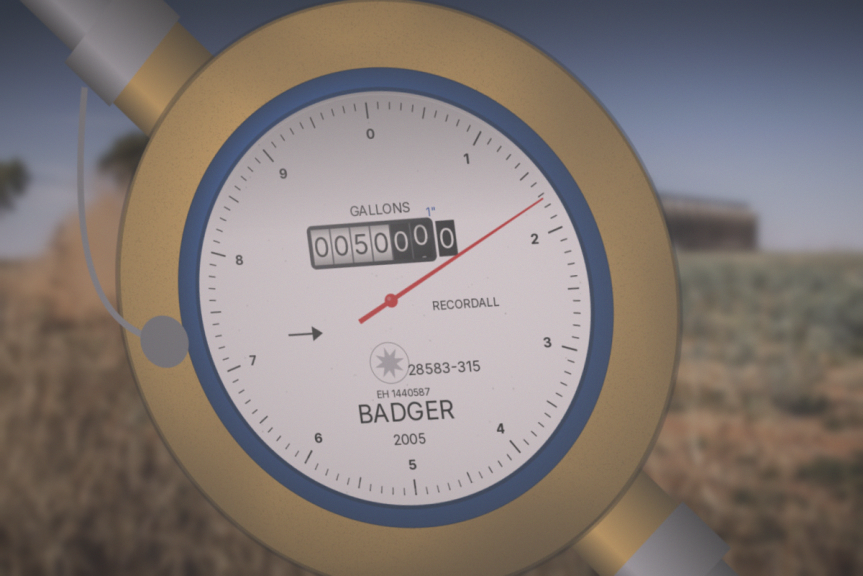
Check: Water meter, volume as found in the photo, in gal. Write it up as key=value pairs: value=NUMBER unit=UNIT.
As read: value=50001.7 unit=gal
